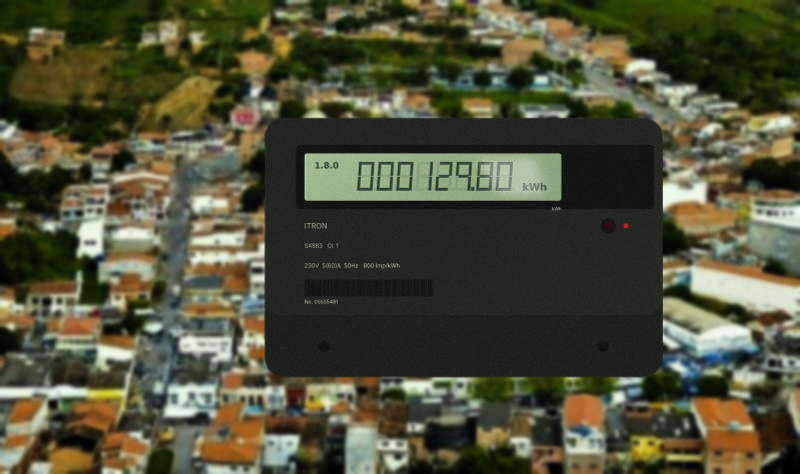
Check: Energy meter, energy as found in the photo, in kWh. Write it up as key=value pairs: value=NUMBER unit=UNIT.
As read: value=129.80 unit=kWh
